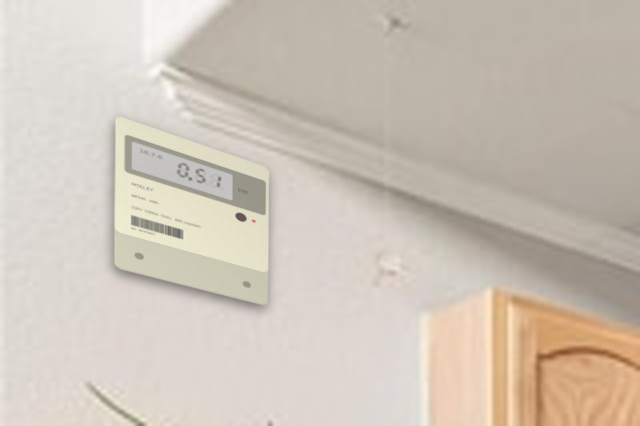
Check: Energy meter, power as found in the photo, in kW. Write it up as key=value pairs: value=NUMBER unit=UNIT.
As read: value=0.51 unit=kW
